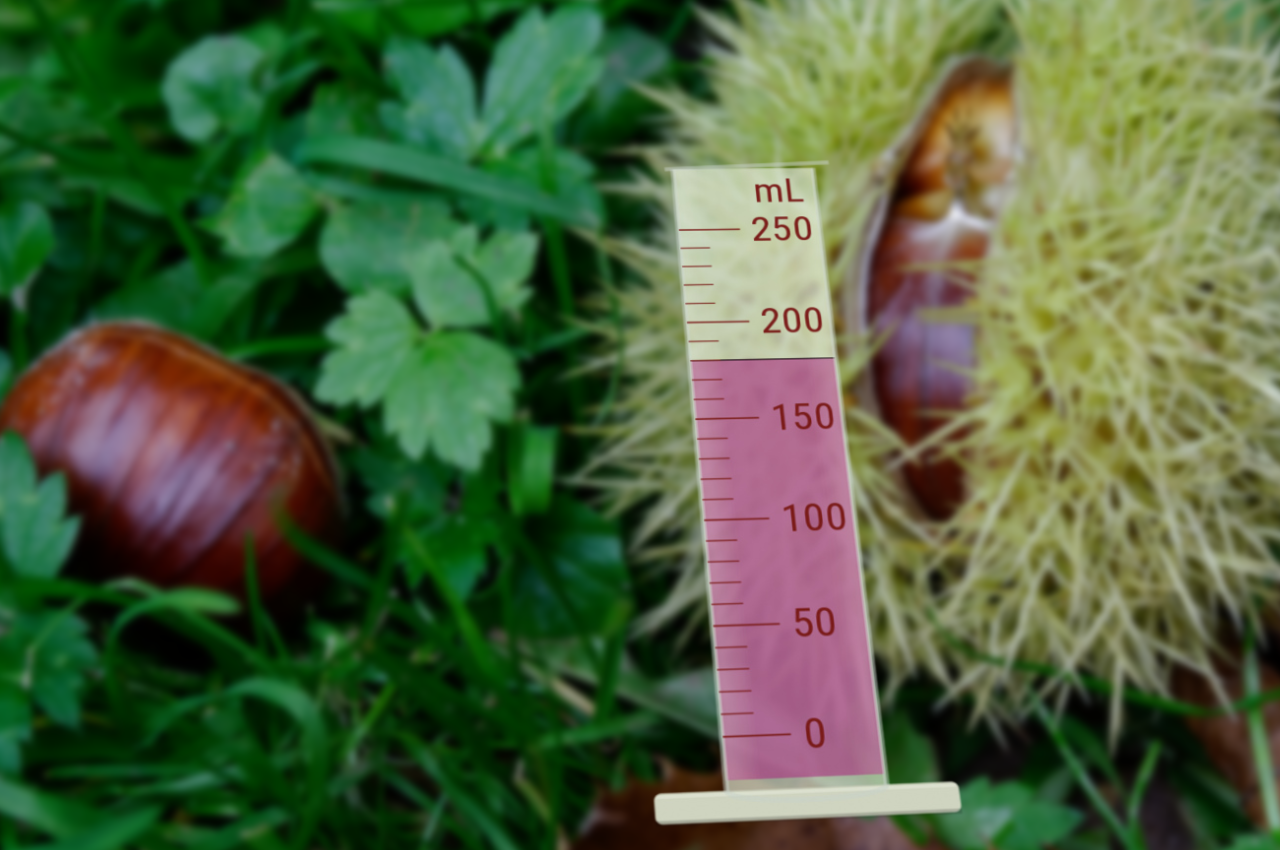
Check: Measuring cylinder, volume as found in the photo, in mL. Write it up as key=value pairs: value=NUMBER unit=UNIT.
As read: value=180 unit=mL
